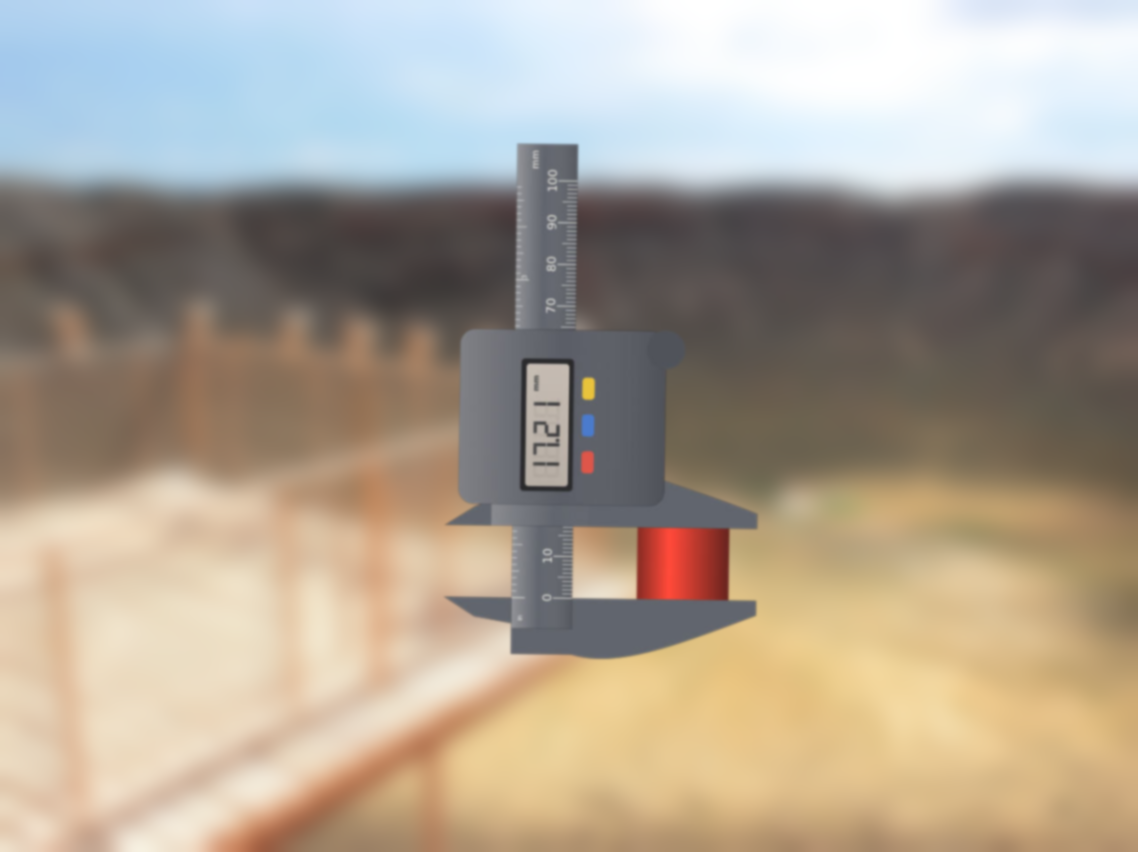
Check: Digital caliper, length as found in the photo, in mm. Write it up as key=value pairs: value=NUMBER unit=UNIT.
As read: value=17.21 unit=mm
